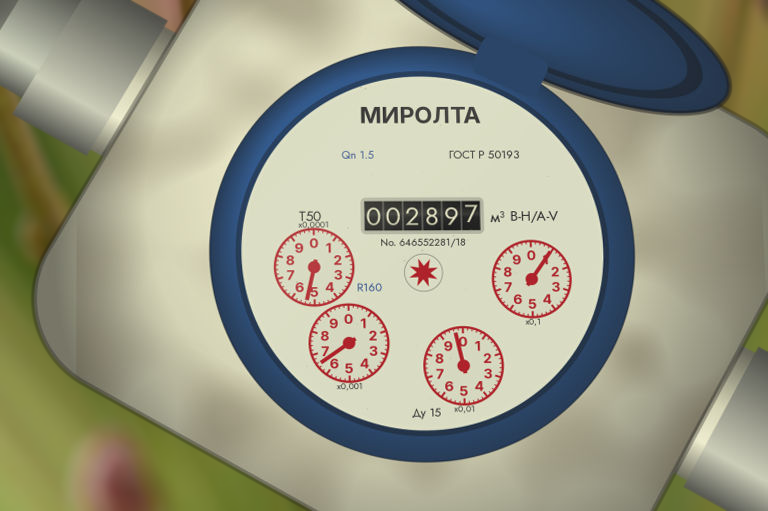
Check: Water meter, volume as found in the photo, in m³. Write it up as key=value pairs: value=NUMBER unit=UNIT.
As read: value=2897.0965 unit=m³
